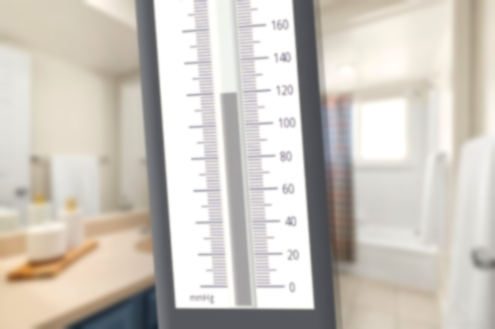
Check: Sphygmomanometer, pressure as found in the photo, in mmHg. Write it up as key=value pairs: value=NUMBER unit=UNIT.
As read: value=120 unit=mmHg
